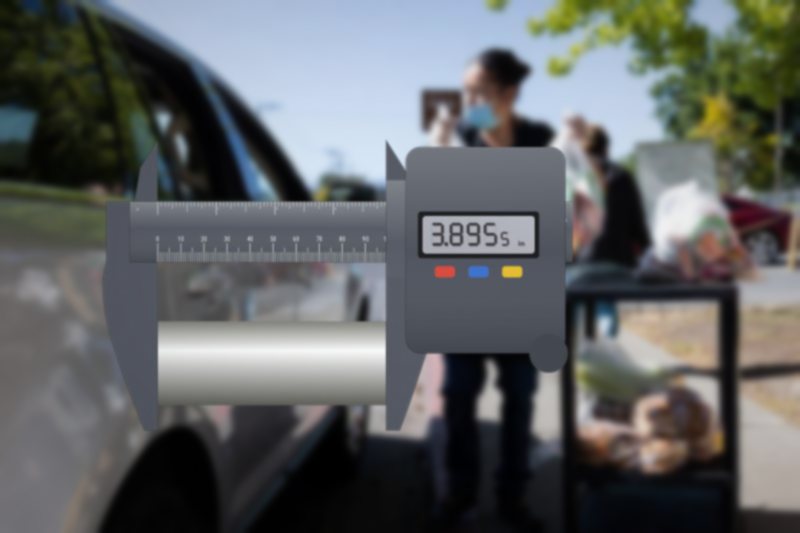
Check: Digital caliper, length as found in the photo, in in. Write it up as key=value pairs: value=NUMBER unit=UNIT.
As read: value=3.8955 unit=in
